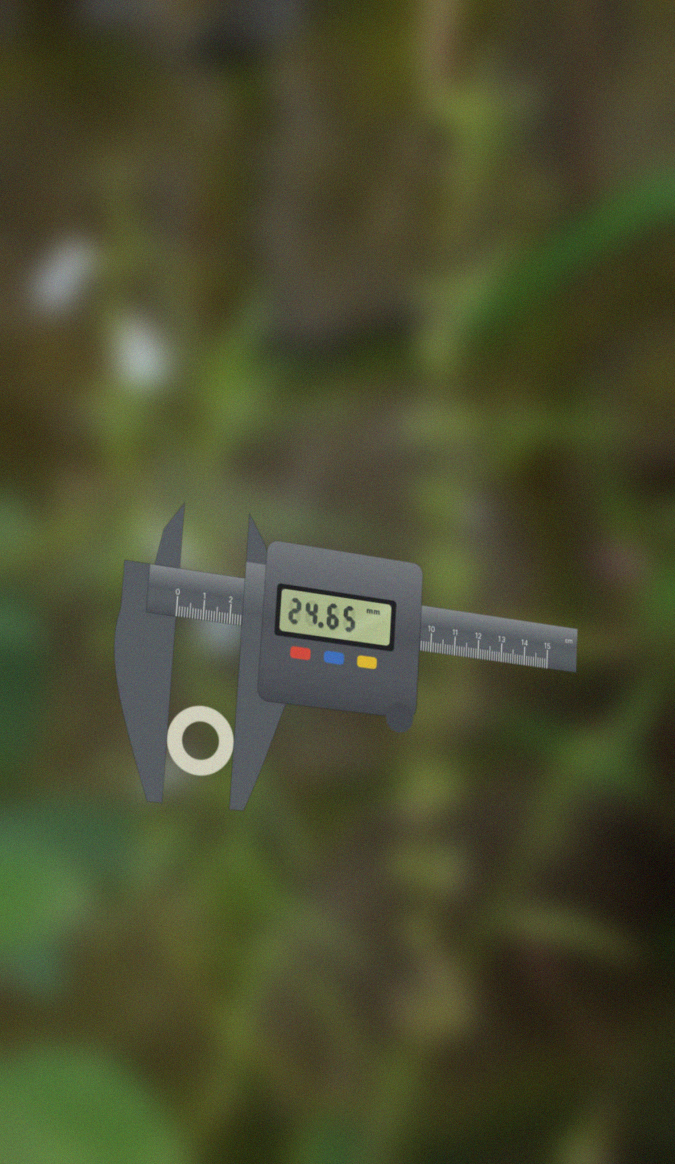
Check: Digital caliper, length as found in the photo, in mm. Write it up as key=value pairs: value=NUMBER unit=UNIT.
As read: value=24.65 unit=mm
